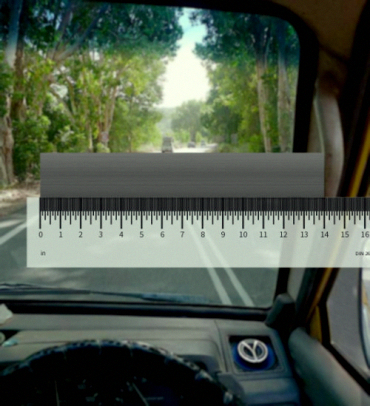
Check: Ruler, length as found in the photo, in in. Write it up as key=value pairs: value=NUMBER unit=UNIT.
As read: value=14 unit=in
